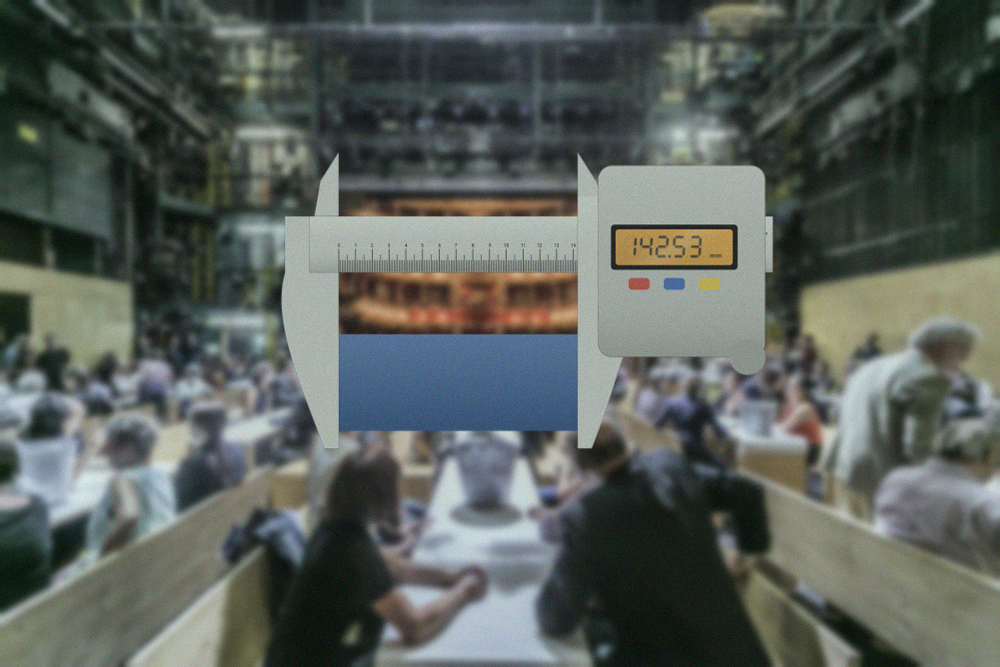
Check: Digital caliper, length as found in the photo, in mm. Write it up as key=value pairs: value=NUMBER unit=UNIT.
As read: value=142.53 unit=mm
